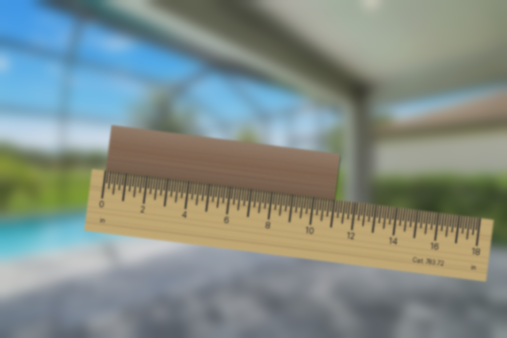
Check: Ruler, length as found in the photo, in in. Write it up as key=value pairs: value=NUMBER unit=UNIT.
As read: value=11 unit=in
